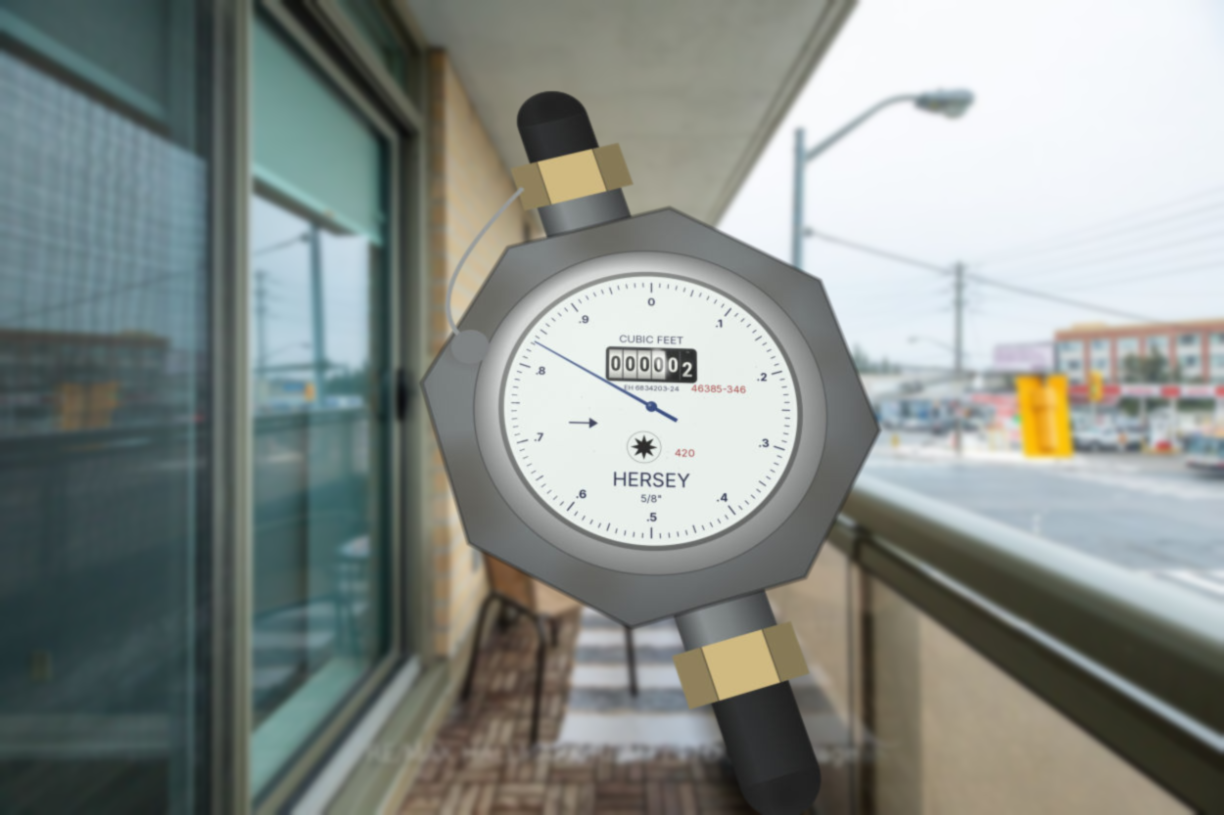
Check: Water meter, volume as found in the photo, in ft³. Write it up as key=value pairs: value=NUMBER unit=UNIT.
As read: value=1.83 unit=ft³
